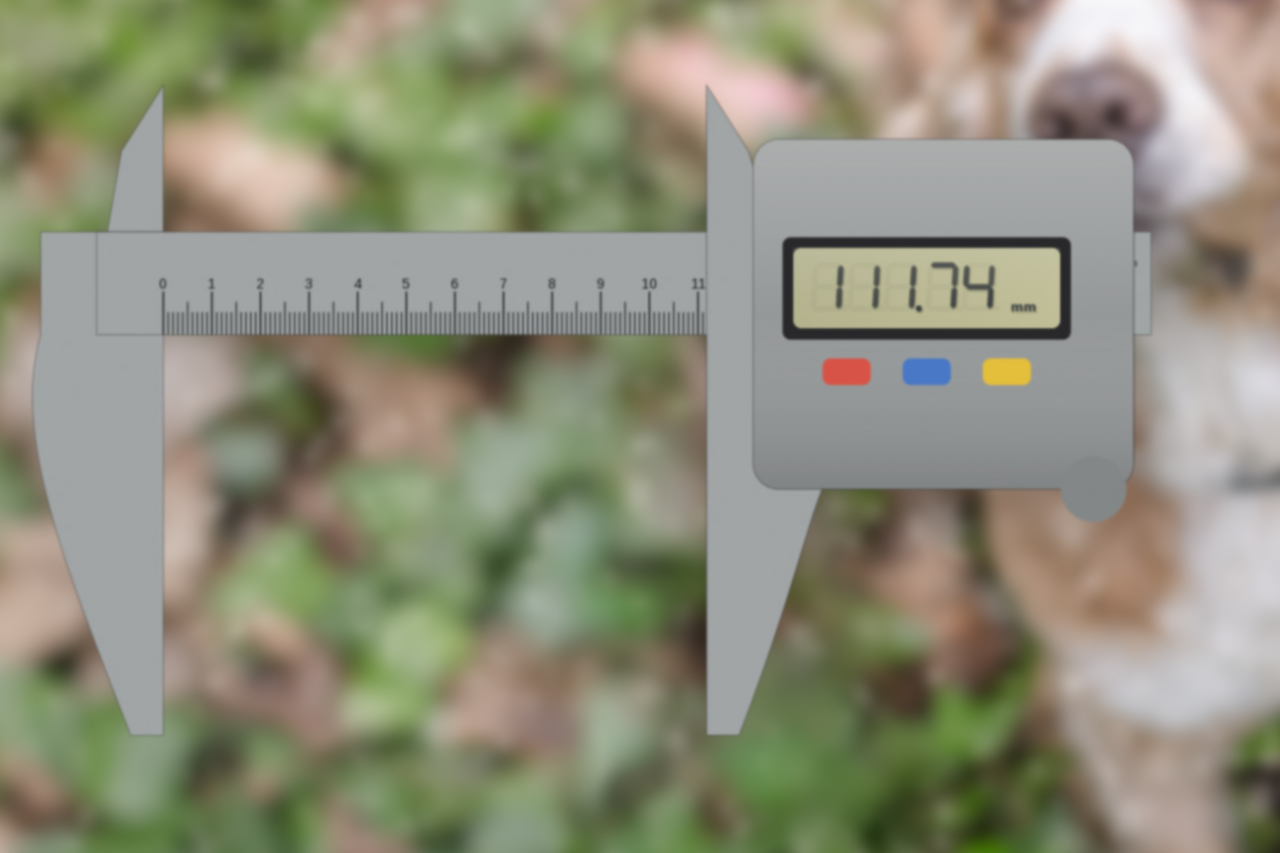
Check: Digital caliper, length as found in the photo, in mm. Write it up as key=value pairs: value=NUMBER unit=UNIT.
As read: value=111.74 unit=mm
